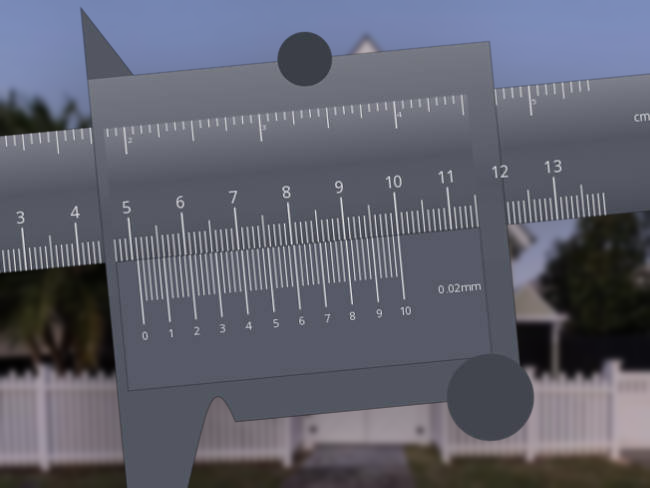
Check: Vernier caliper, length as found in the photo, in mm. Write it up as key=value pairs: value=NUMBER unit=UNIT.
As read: value=51.0 unit=mm
